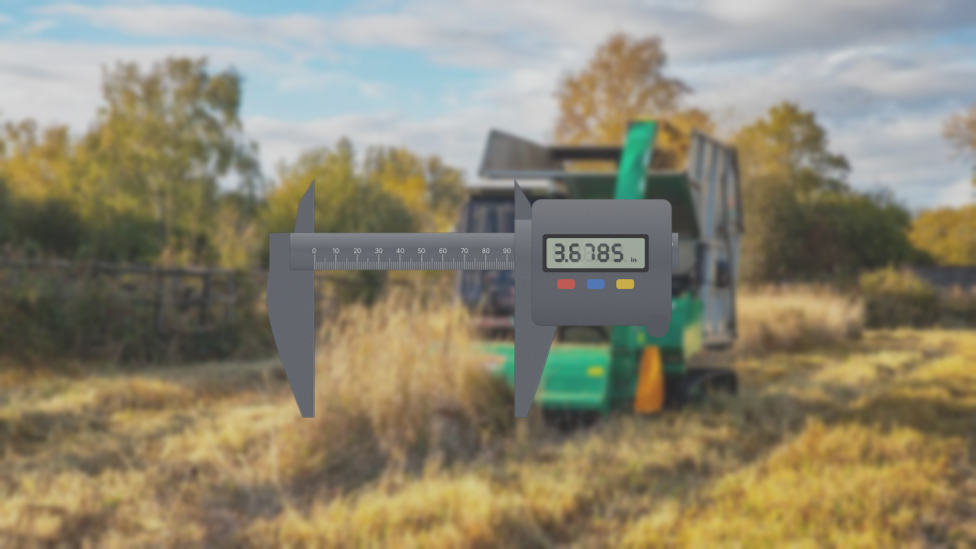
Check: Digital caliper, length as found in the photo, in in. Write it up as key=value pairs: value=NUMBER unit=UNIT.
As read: value=3.6785 unit=in
